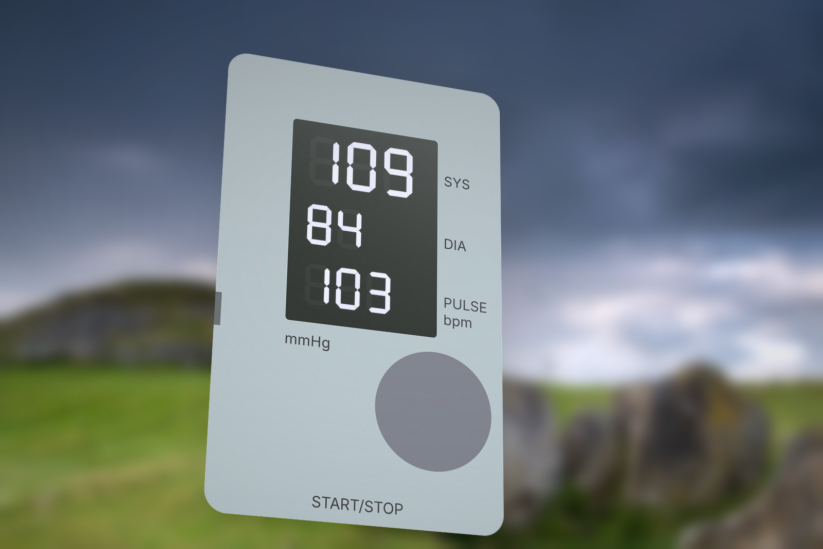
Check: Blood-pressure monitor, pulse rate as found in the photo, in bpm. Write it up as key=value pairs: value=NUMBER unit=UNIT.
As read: value=103 unit=bpm
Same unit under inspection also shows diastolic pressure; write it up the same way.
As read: value=84 unit=mmHg
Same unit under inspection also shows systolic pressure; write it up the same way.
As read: value=109 unit=mmHg
